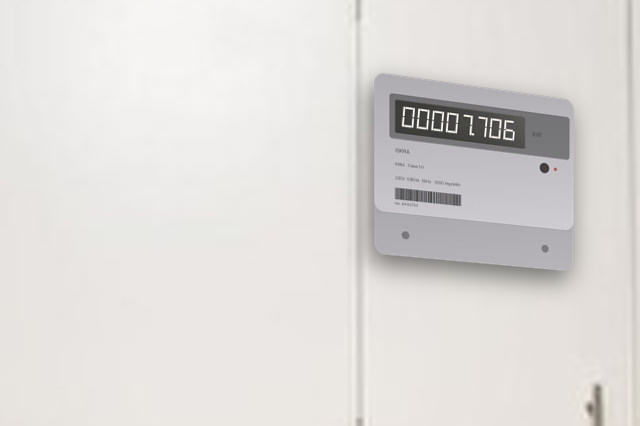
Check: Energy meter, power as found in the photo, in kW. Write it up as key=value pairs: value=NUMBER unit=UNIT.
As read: value=7.706 unit=kW
